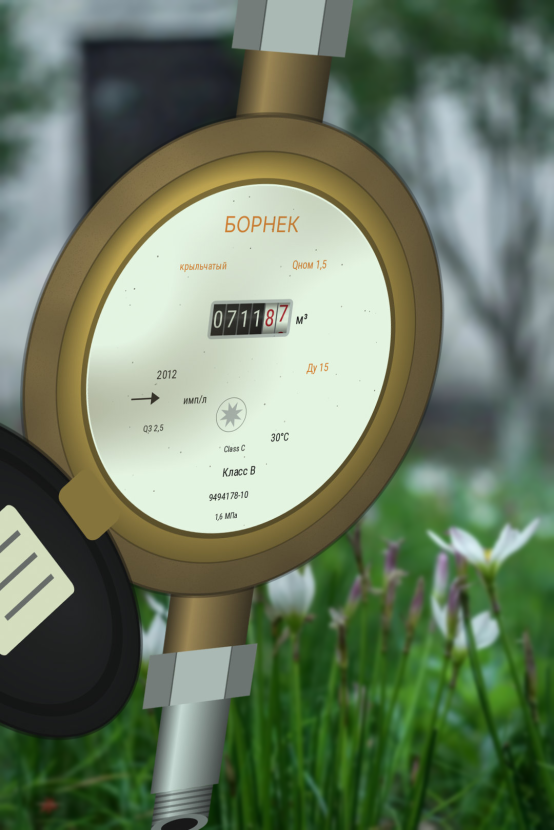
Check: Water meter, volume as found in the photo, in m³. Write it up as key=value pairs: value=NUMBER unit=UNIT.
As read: value=711.87 unit=m³
